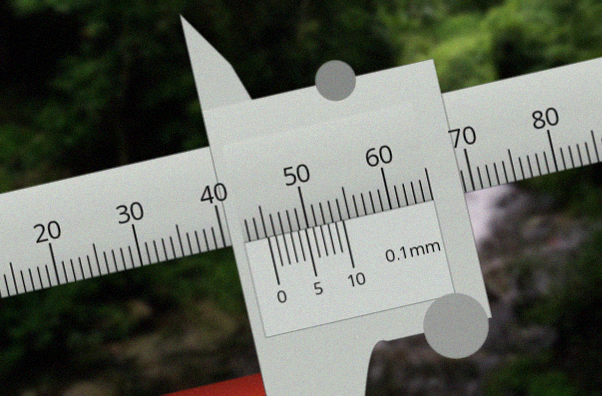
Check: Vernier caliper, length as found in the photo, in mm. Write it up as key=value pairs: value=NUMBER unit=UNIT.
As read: value=45.2 unit=mm
